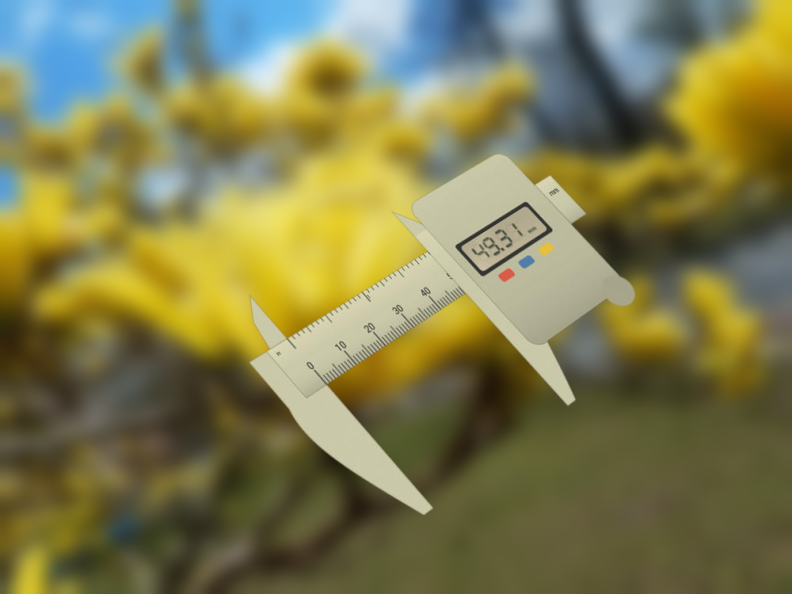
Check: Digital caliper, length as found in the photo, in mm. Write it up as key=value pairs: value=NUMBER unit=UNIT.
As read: value=49.31 unit=mm
